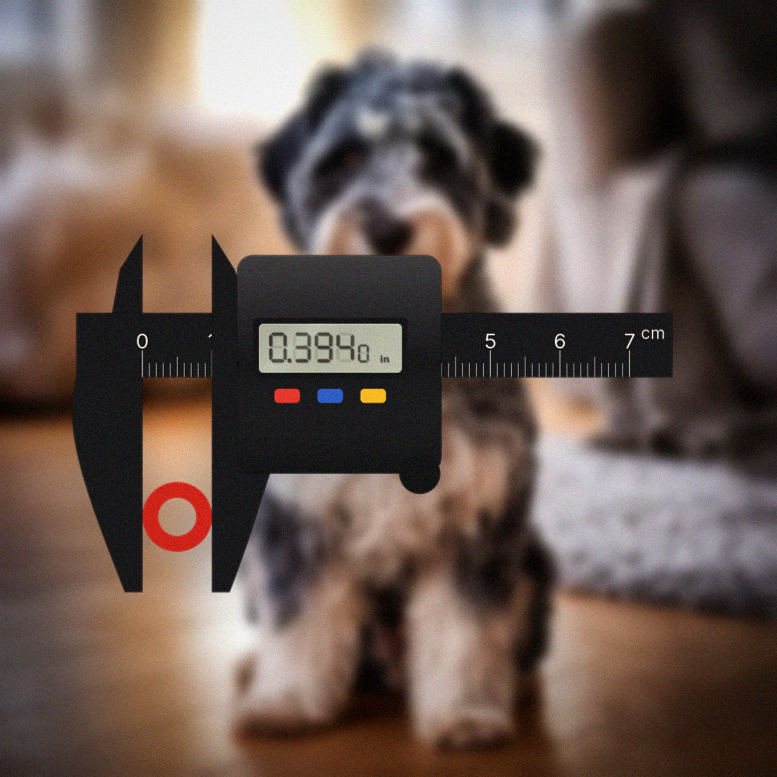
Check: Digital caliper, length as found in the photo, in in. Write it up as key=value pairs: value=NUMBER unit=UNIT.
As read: value=0.3940 unit=in
